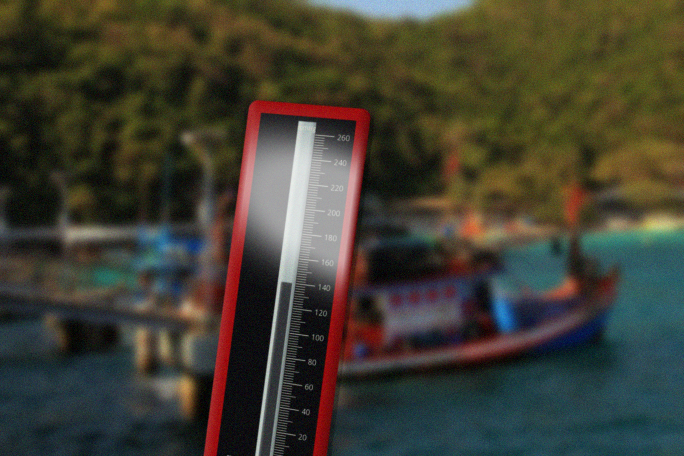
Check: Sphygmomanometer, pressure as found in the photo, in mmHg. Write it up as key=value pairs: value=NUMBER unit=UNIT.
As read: value=140 unit=mmHg
